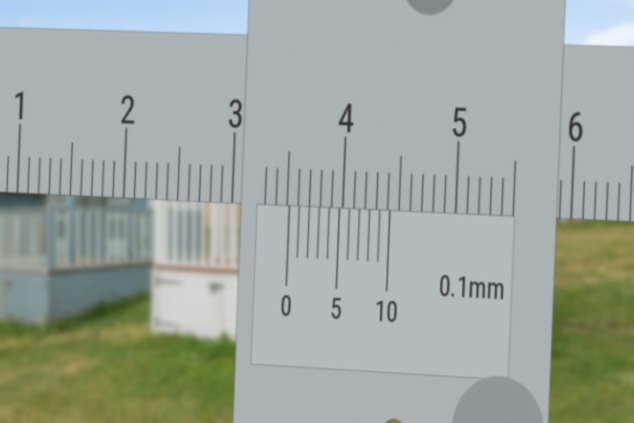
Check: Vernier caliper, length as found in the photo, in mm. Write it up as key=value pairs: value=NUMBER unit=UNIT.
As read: value=35.2 unit=mm
